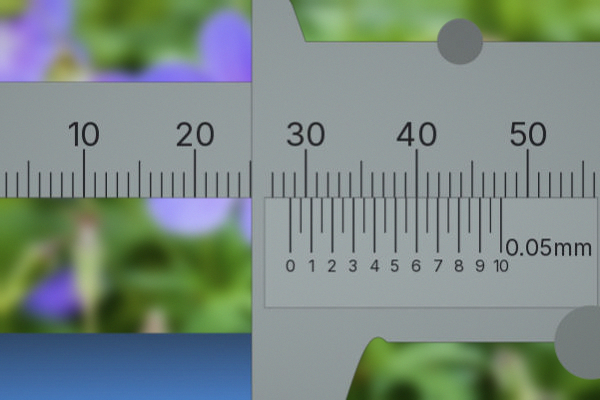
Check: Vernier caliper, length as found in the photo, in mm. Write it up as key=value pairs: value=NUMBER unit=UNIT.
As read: value=28.6 unit=mm
